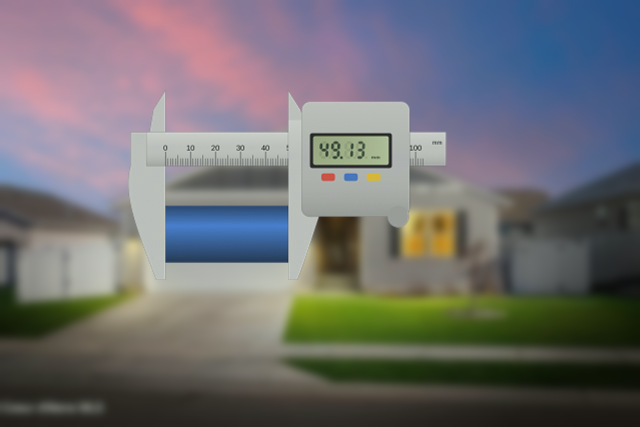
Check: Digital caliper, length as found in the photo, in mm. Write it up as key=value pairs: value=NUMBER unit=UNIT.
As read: value=49.13 unit=mm
